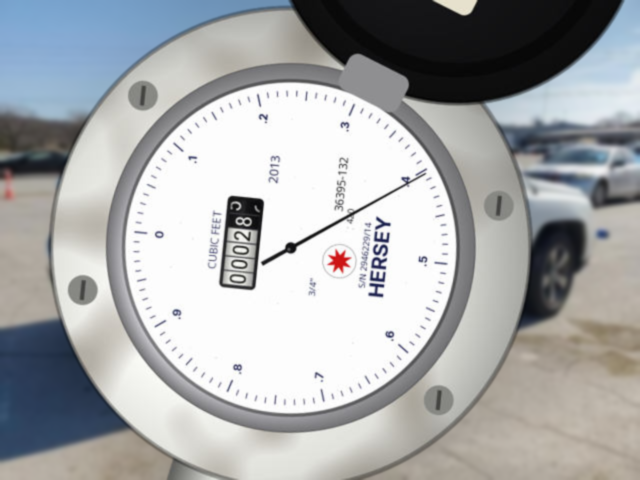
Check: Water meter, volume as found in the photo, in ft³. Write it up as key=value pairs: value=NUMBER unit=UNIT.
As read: value=285.40 unit=ft³
